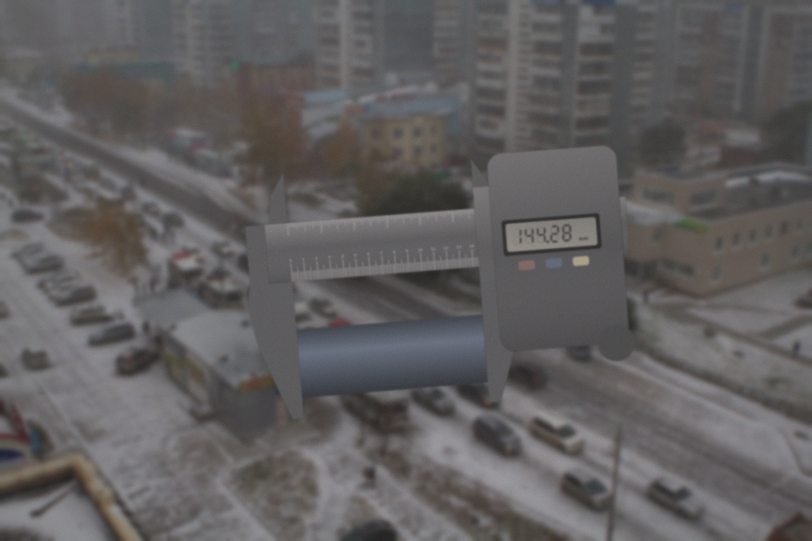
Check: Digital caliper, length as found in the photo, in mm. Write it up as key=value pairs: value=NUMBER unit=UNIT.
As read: value=144.28 unit=mm
